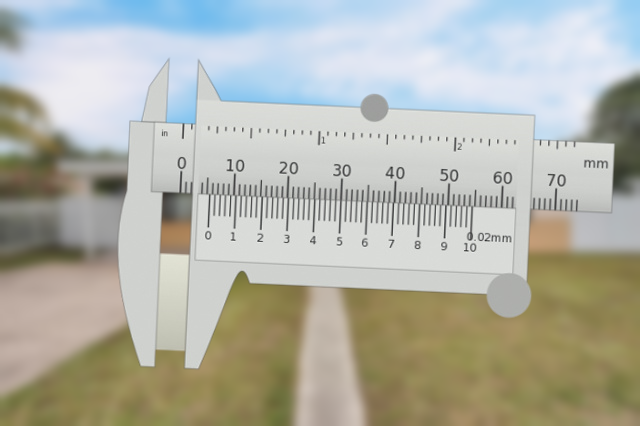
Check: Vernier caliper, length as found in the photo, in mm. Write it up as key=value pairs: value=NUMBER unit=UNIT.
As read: value=5.5 unit=mm
